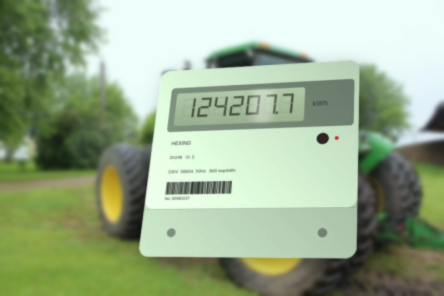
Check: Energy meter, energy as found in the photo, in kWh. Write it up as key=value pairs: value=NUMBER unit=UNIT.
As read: value=124207.7 unit=kWh
